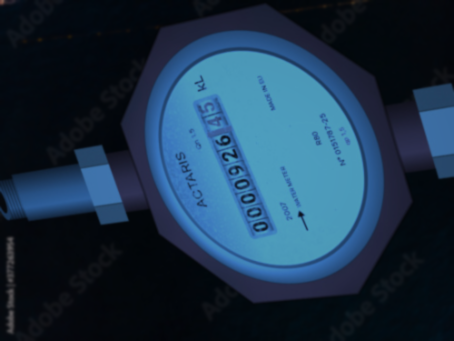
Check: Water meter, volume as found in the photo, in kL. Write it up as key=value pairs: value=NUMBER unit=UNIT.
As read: value=926.45 unit=kL
